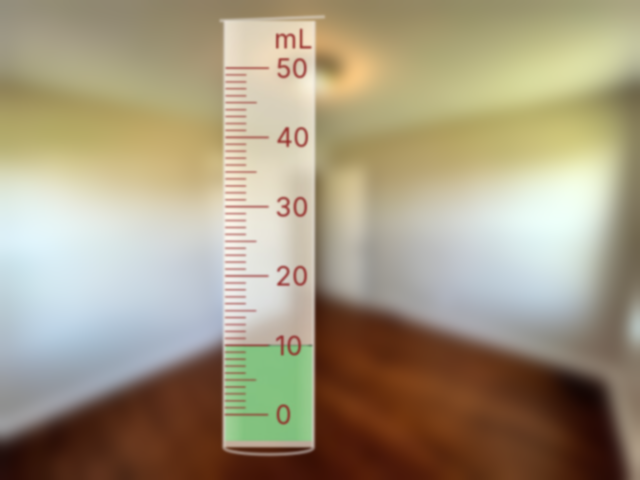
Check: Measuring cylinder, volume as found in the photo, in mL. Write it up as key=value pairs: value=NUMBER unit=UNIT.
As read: value=10 unit=mL
